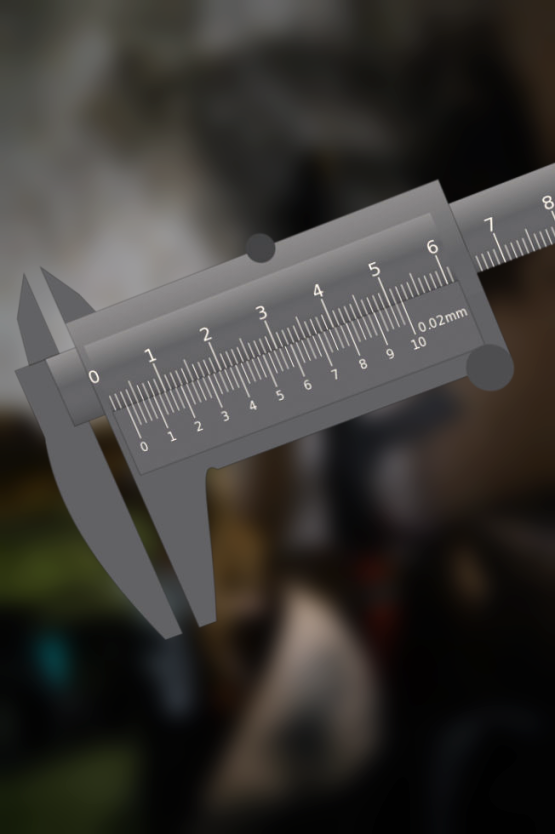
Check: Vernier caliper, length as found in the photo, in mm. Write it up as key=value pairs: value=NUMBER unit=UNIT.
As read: value=3.0 unit=mm
